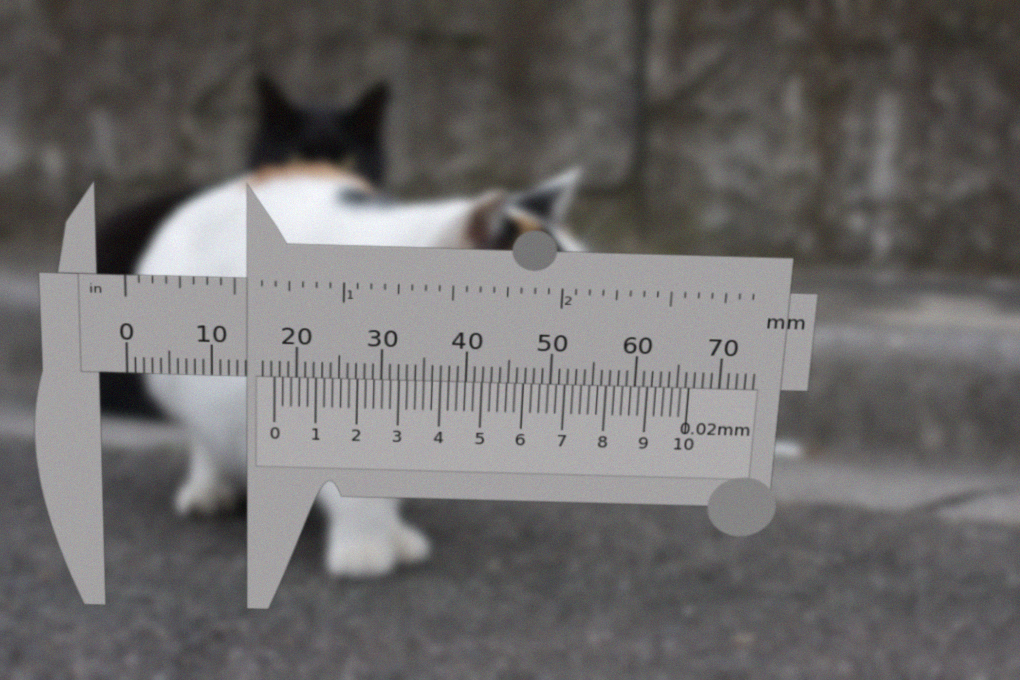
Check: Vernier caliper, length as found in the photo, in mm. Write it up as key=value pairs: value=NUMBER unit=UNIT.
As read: value=17.4 unit=mm
